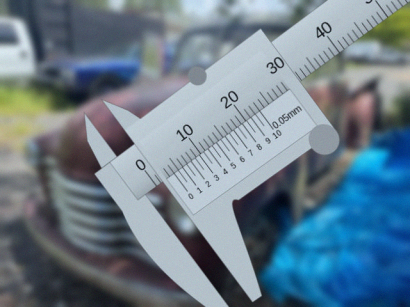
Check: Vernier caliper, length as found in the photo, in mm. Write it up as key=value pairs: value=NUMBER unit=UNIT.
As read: value=4.0 unit=mm
